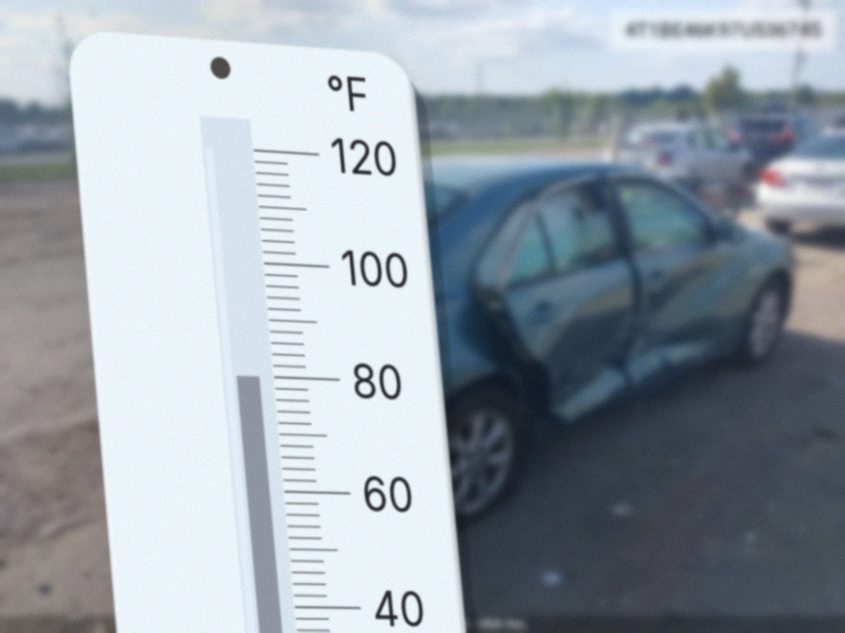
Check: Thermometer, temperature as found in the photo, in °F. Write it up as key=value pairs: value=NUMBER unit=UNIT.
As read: value=80 unit=°F
